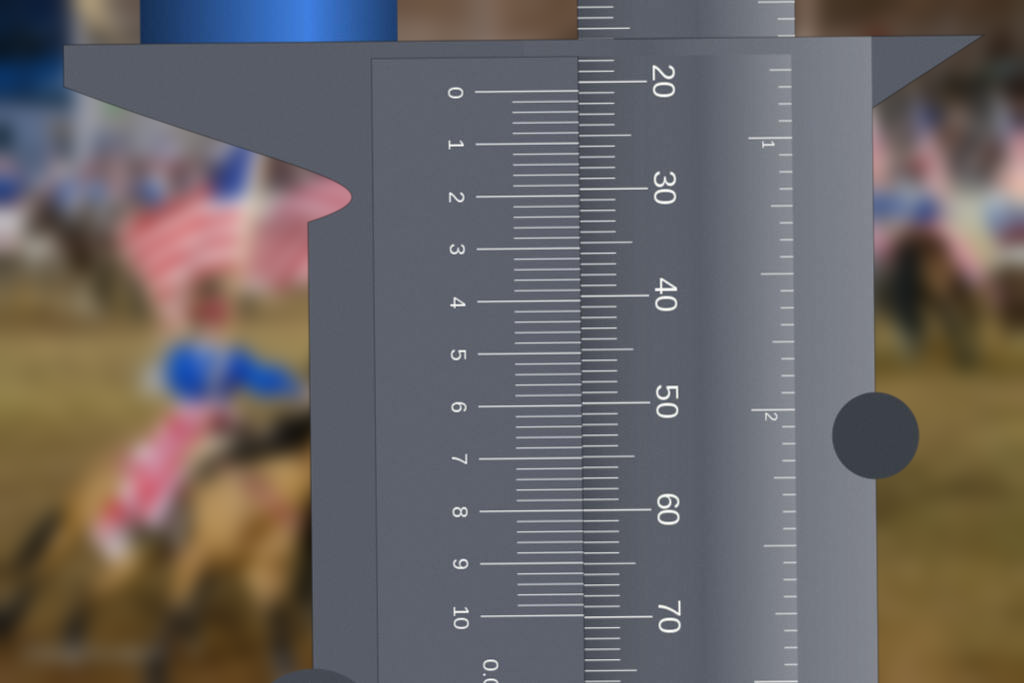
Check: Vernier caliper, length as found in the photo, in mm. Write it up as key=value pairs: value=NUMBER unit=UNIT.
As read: value=20.8 unit=mm
